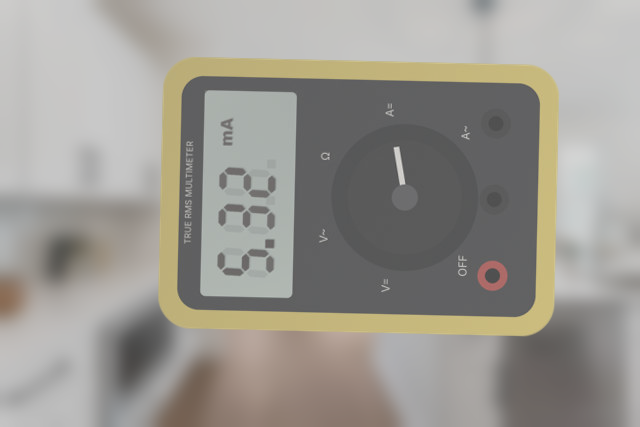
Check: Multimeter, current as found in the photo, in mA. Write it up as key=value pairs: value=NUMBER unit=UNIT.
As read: value=5.32 unit=mA
